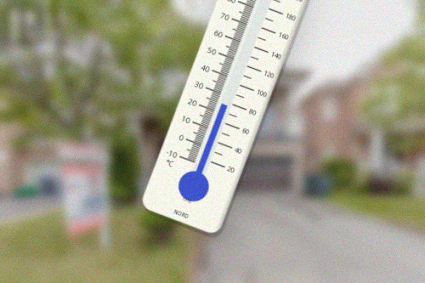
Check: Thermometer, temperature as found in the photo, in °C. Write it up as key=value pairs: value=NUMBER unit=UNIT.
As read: value=25 unit=°C
